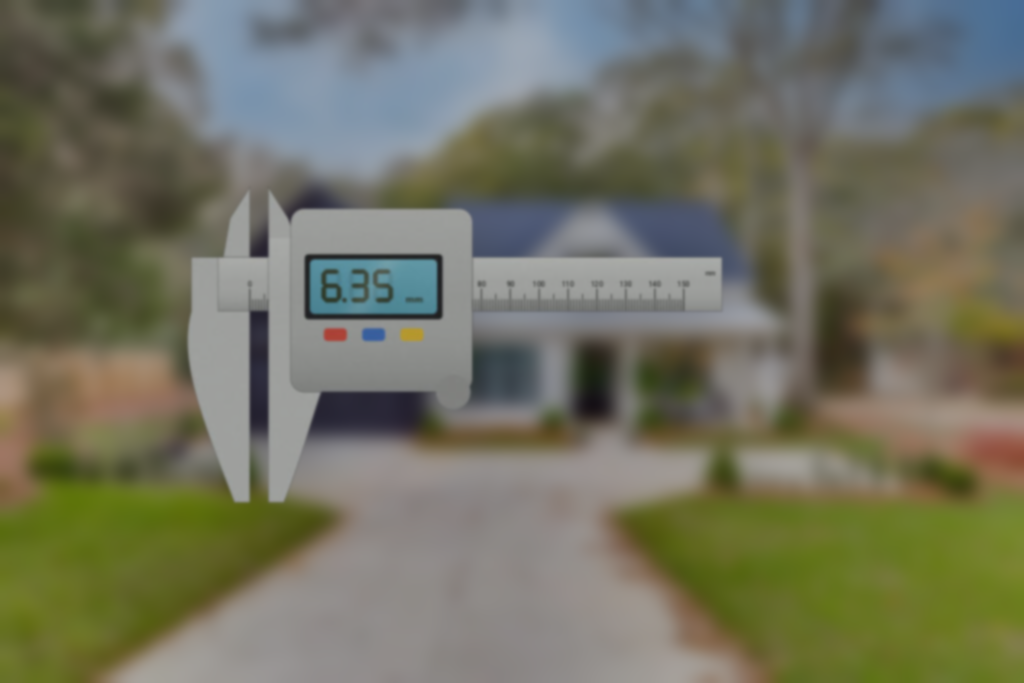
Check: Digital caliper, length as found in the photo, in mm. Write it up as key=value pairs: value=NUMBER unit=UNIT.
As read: value=6.35 unit=mm
